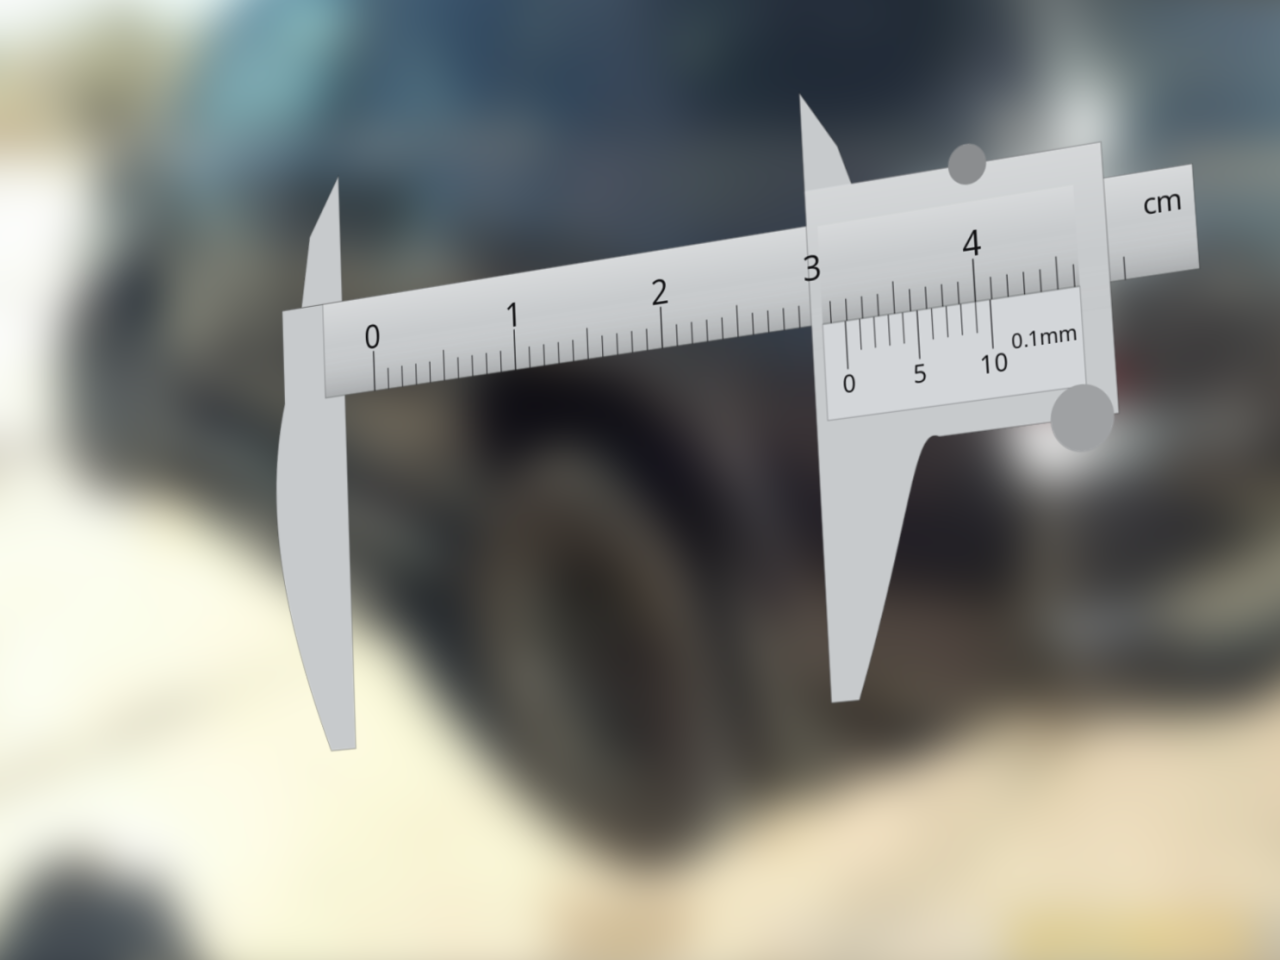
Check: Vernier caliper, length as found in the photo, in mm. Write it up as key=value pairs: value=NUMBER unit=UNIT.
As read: value=31.9 unit=mm
